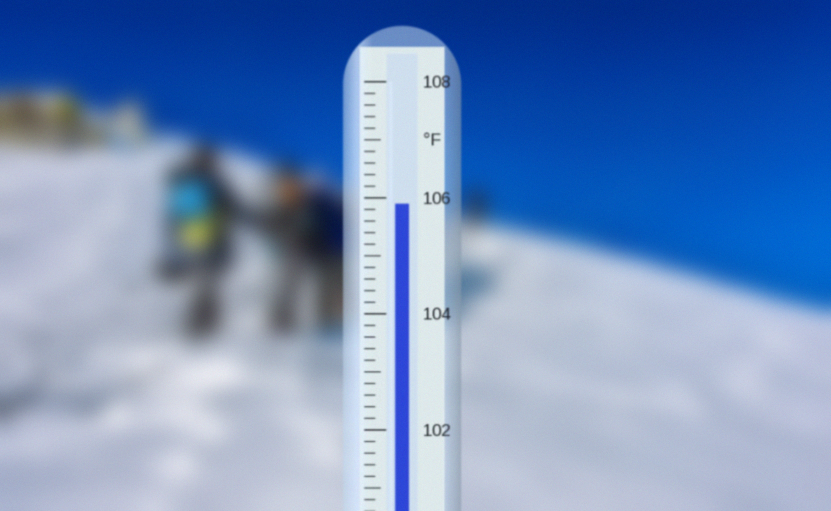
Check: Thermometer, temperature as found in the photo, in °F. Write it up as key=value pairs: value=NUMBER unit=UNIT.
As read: value=105.9 unit=°F
